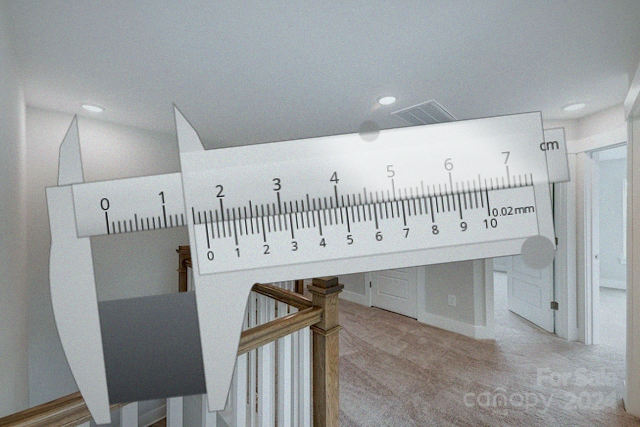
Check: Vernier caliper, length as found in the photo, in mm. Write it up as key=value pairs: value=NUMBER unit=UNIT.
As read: value=17.0 unit=mm
